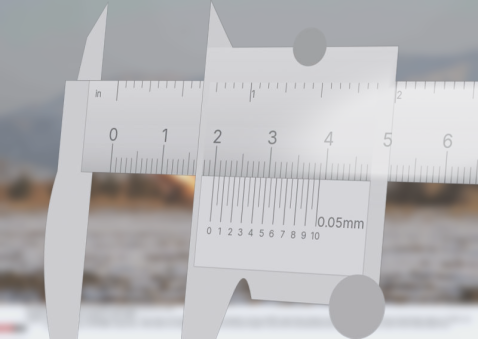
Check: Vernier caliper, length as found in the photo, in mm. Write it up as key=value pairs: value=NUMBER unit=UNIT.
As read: value=20.0 unit=mm
